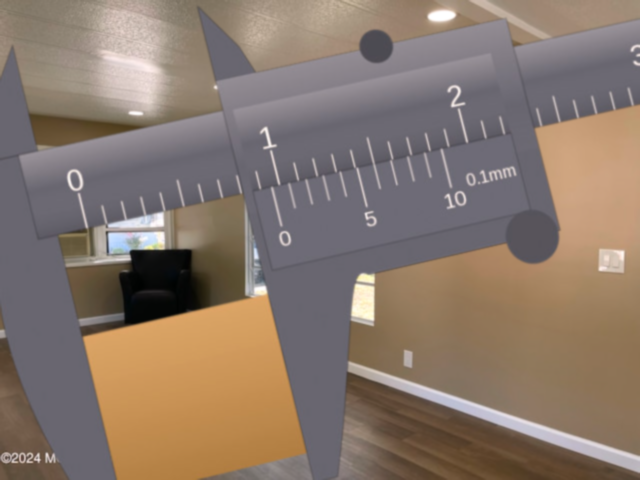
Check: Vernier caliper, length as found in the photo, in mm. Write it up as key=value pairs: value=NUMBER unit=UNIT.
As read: value=9.6 unit=mm
